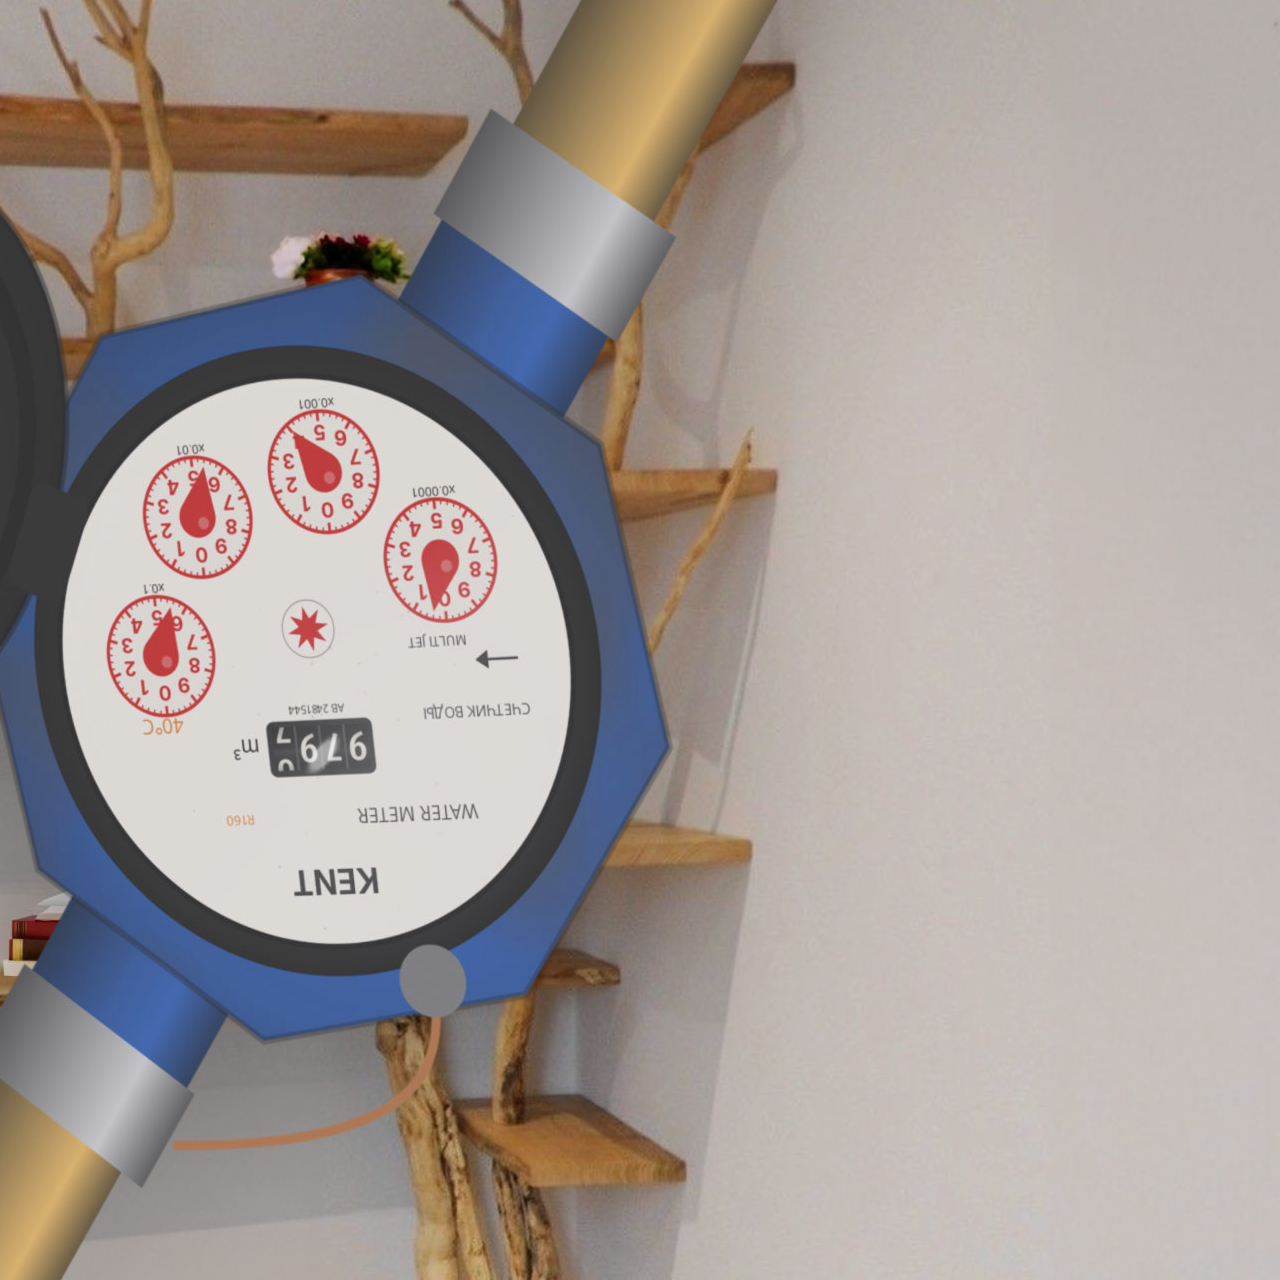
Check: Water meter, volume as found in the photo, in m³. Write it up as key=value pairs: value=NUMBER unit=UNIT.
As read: value=9796.5540 unit=m³
